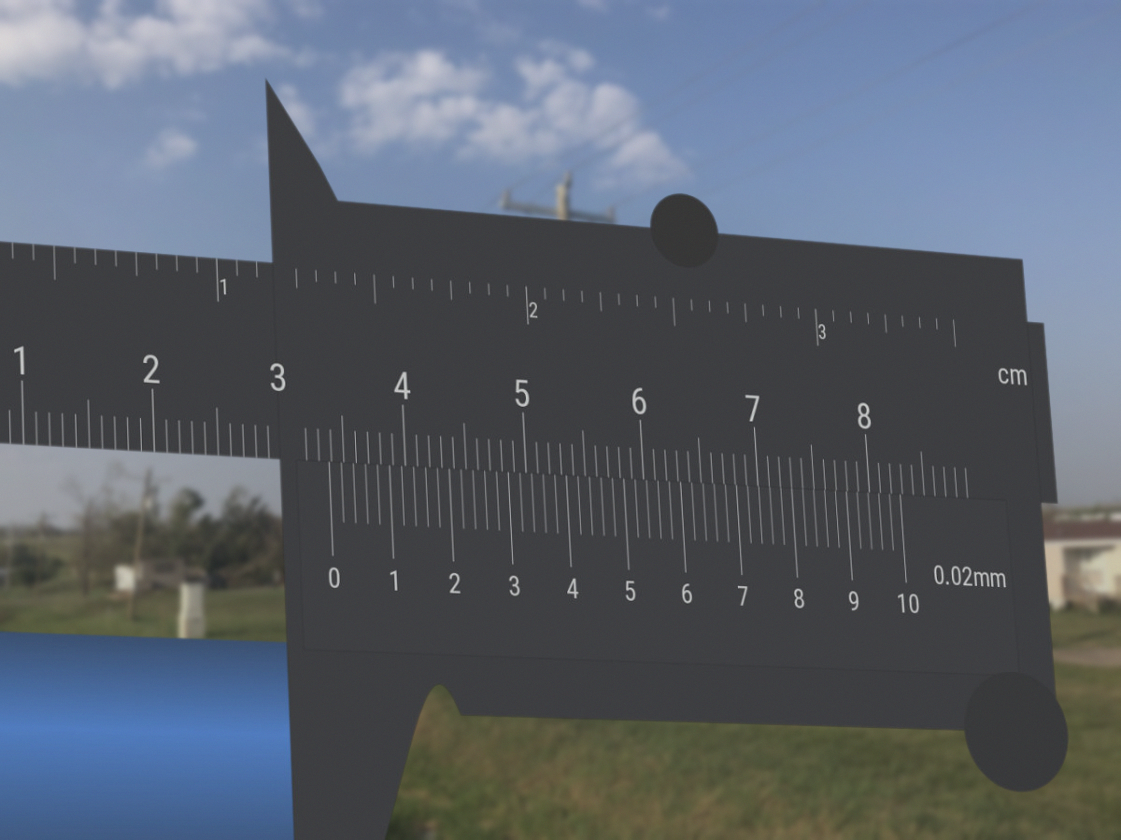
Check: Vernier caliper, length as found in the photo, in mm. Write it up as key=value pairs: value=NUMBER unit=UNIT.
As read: value=33.8 unit=mm
